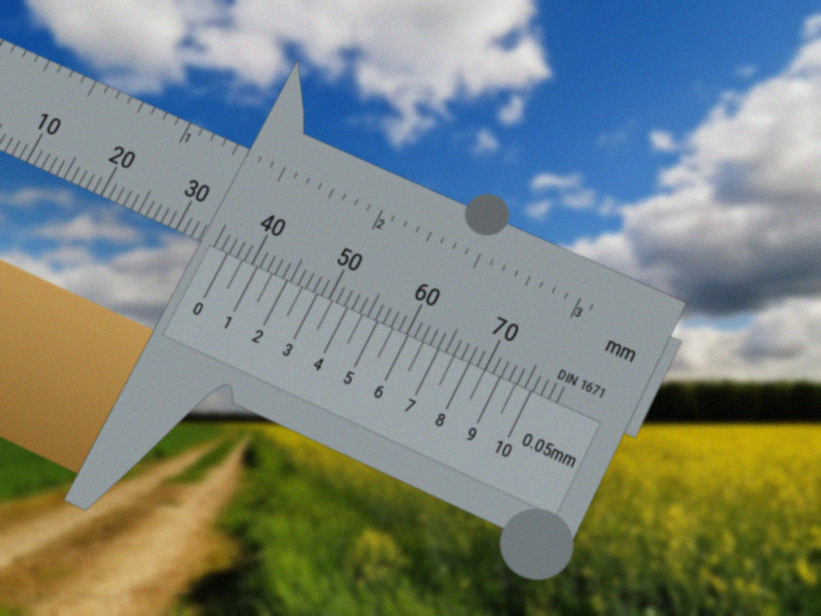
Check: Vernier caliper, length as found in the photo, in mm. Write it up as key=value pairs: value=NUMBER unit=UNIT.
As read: value=36.8 unit=mm
